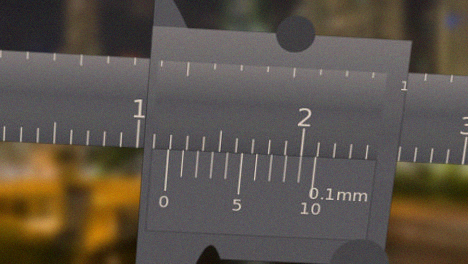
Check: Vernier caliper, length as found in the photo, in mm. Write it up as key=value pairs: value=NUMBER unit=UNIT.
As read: value=11.9 unit=mm
